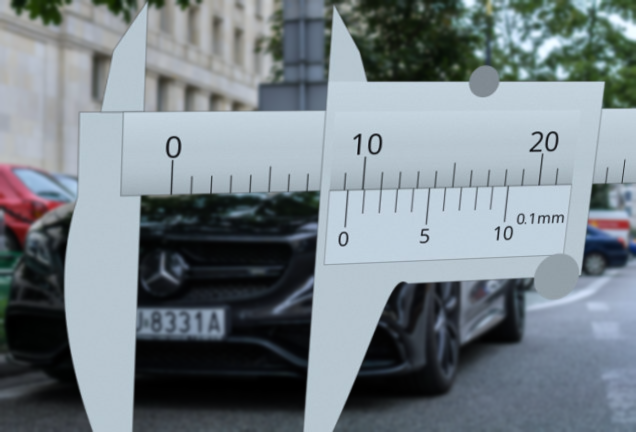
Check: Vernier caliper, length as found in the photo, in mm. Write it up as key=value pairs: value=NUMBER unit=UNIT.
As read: value=9.2 unit=mm
